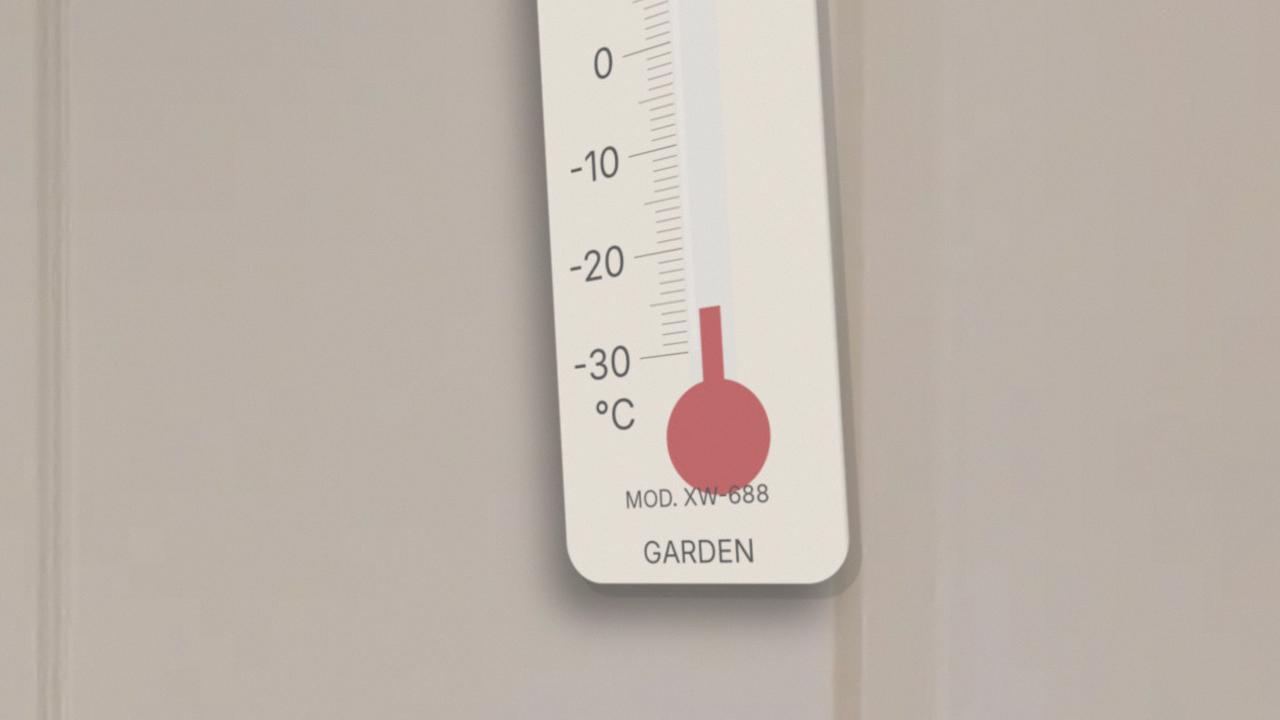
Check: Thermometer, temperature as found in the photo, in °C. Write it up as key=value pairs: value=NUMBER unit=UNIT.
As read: value=-26 unit=°C
